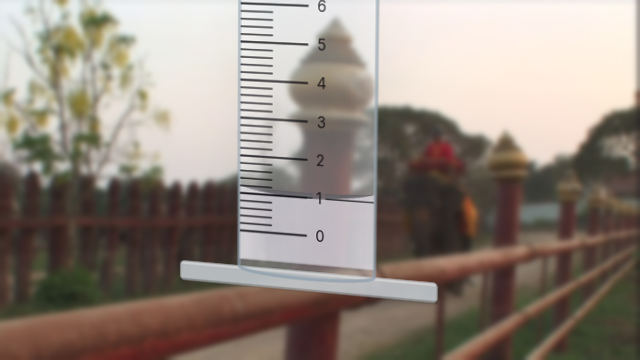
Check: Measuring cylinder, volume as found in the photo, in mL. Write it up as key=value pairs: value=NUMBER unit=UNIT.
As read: value=1 unit=mL
